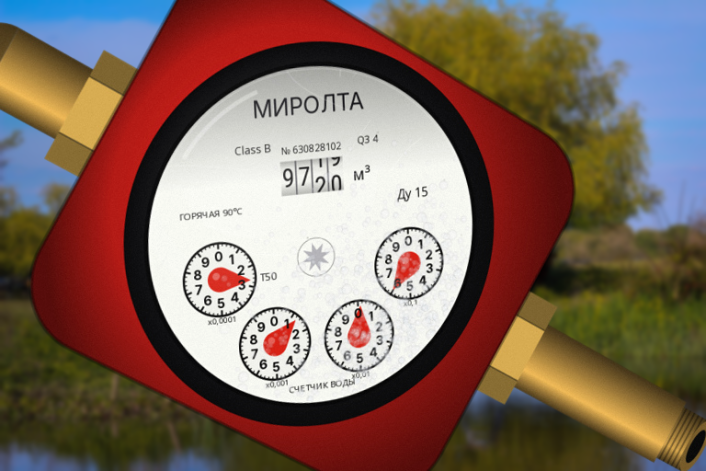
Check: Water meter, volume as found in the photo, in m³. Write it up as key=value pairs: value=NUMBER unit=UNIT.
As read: value=9719.6012 unit=m³
